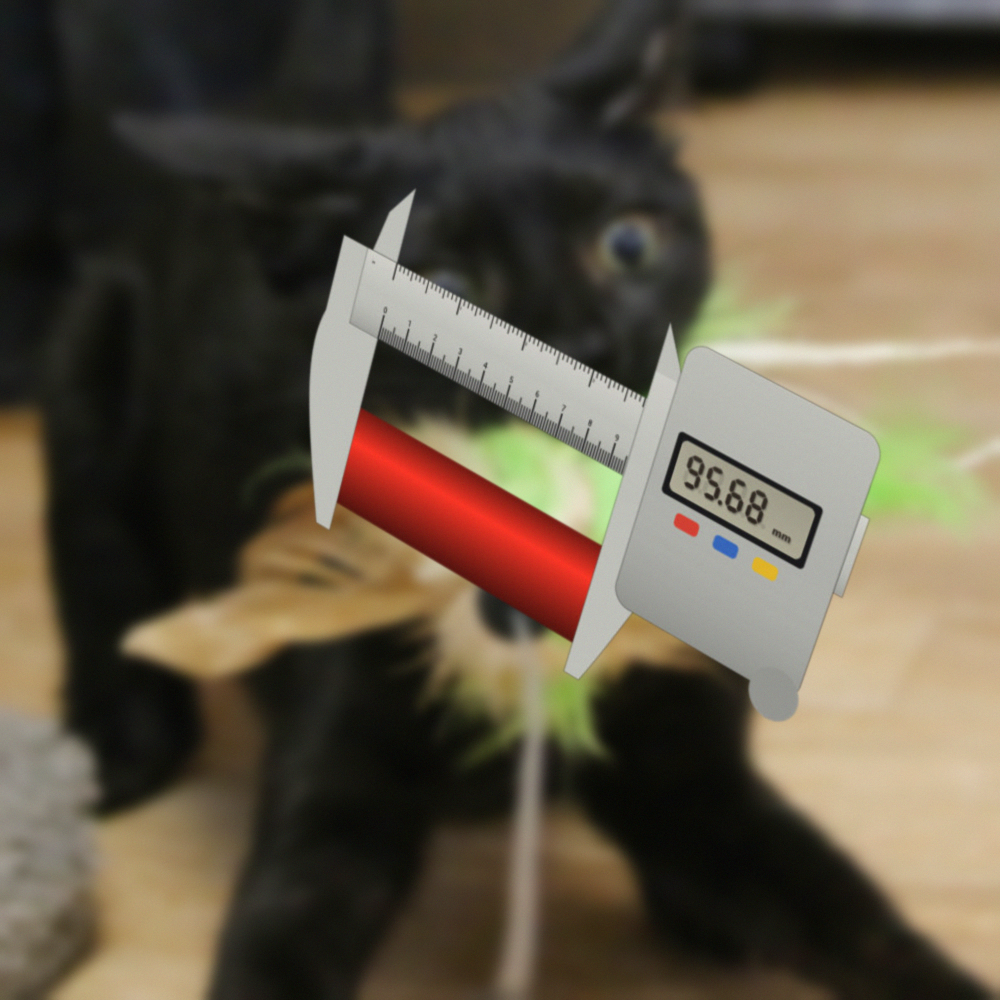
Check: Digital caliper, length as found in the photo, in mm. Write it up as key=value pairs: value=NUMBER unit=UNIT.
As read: value=95.68 unit=mm
